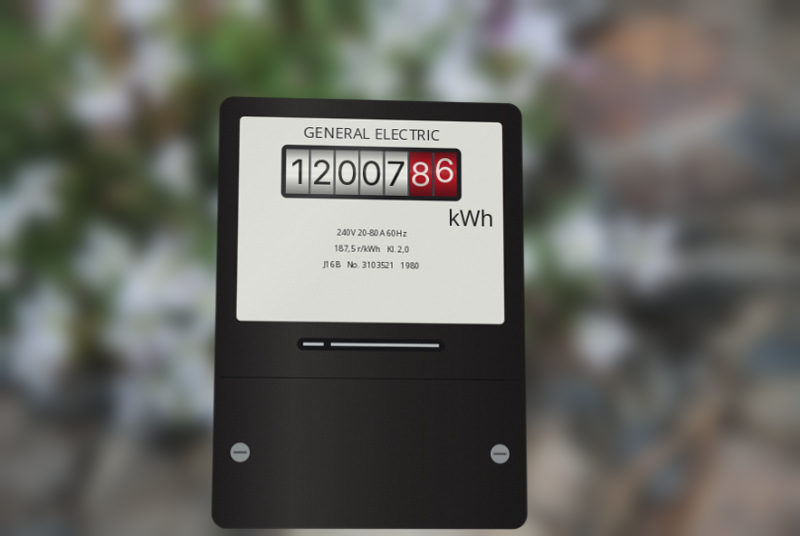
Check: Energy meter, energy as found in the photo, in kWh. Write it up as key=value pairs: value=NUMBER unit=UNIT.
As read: value=12007.86 unit=kWh
